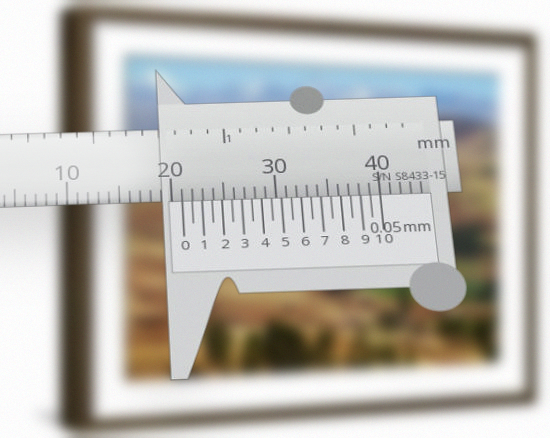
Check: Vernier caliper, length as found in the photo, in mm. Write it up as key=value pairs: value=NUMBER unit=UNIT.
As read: value=21.0 unit=mm
